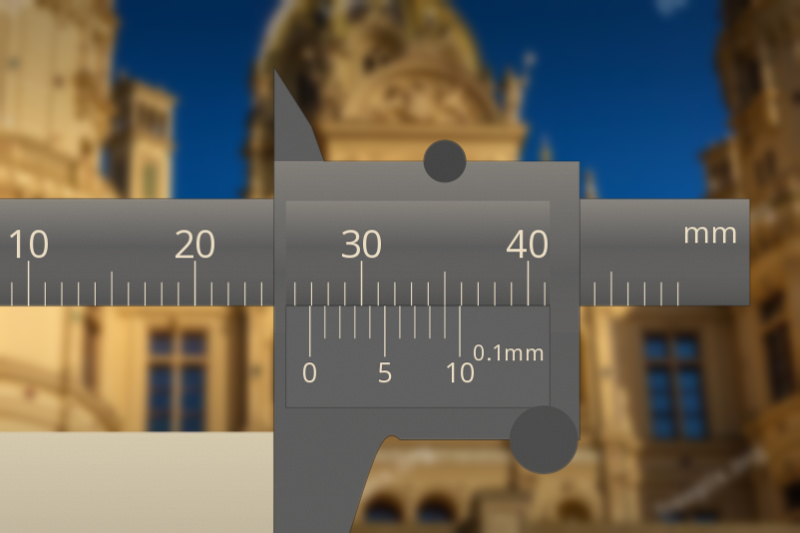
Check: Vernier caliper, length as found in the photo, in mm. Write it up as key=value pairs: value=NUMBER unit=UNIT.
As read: value=26.9 unit=mm
